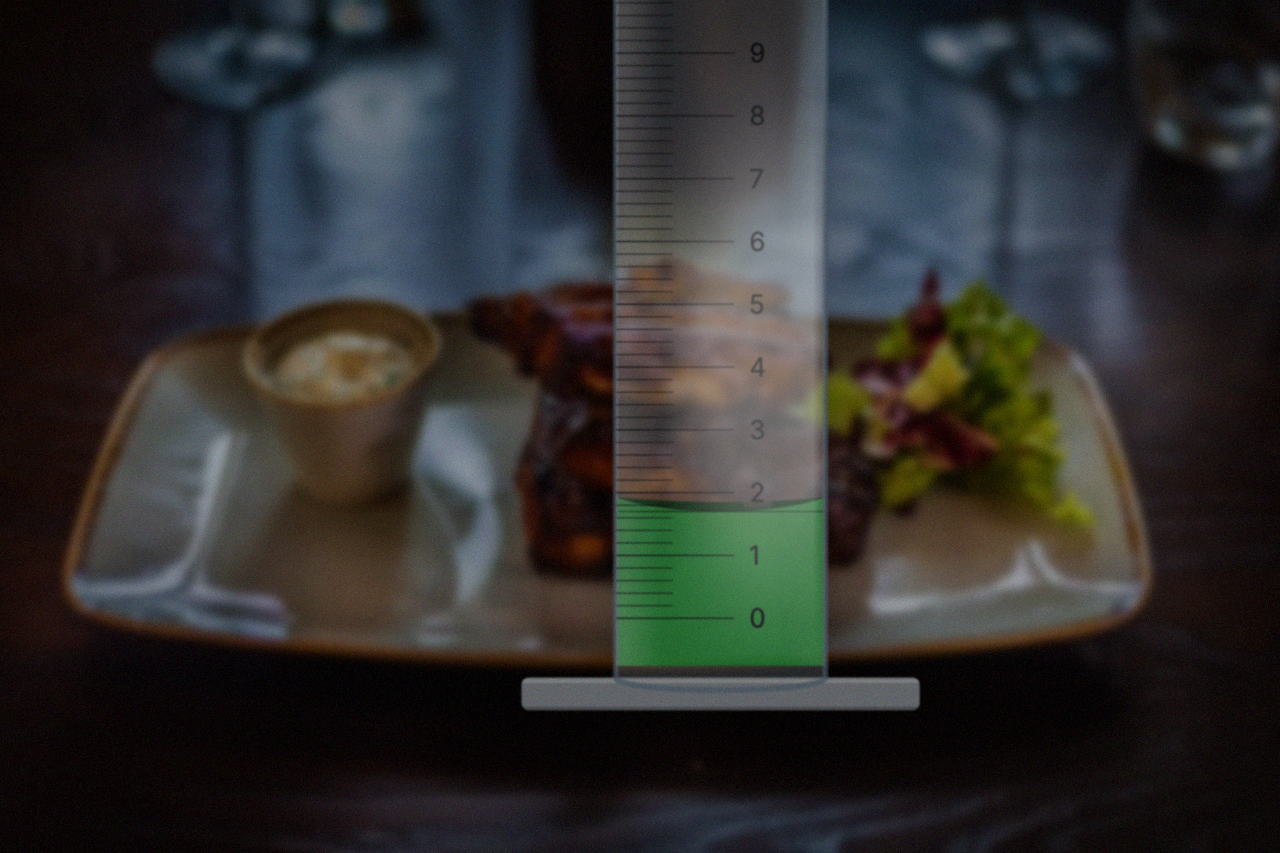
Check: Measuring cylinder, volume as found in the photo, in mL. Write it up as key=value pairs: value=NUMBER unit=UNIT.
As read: value=1.7 unit=mL
